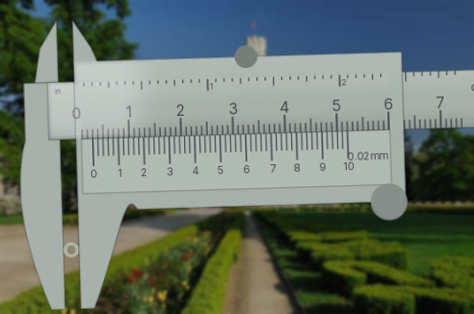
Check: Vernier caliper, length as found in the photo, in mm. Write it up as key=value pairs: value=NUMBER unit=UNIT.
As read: value=3.0 unit=mm
